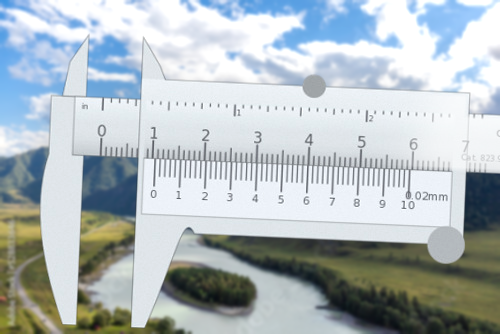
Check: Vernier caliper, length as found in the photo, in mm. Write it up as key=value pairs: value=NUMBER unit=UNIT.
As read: value=10.5 unit=mm
